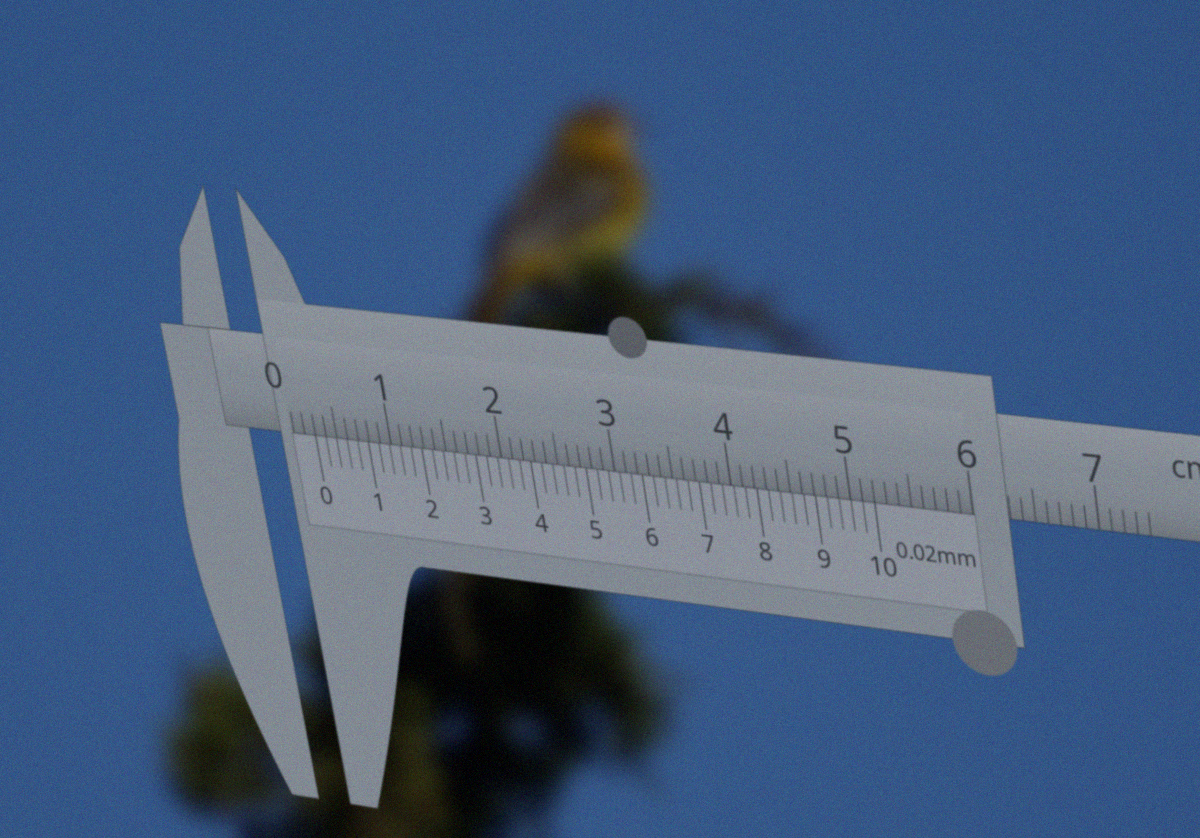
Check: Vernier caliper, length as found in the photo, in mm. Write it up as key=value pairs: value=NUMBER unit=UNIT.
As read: value=3.0 unit=mm
